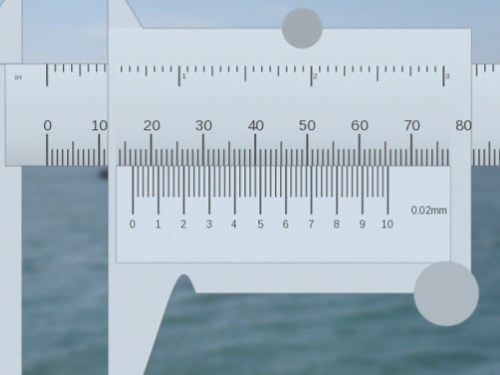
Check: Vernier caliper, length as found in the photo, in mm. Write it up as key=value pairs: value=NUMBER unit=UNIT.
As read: value=16.5 unit=mm
